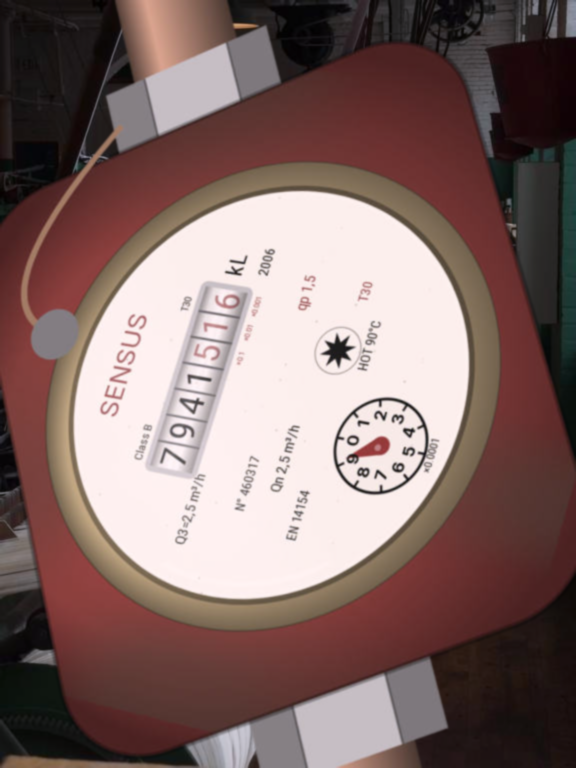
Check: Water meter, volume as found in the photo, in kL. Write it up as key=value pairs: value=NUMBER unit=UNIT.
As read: value=7941.5159 unit=kL
